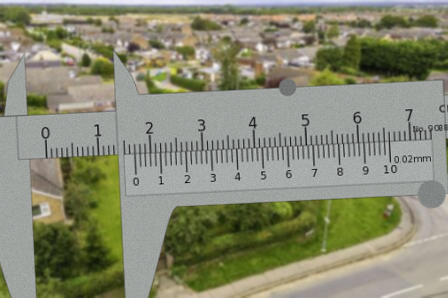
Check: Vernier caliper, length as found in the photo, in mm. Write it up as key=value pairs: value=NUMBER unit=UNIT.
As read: value=17.0 unit=mm
